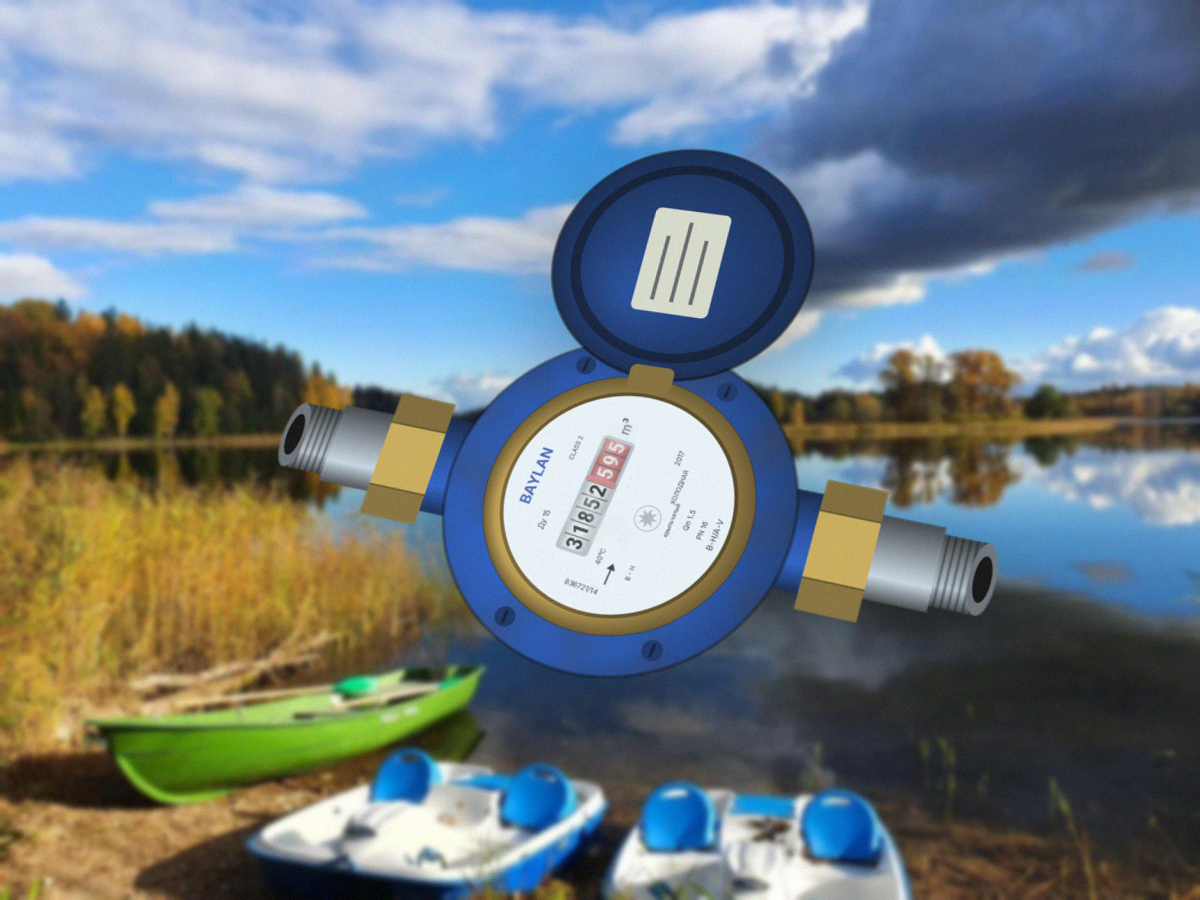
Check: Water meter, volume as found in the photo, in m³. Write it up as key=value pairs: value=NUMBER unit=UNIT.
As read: value=31852.595 unit=m³
